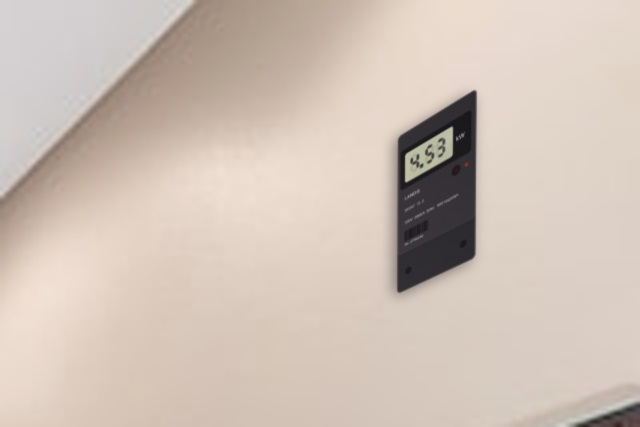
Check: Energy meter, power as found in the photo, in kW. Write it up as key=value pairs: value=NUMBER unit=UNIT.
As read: value=4.53 unit=kW
